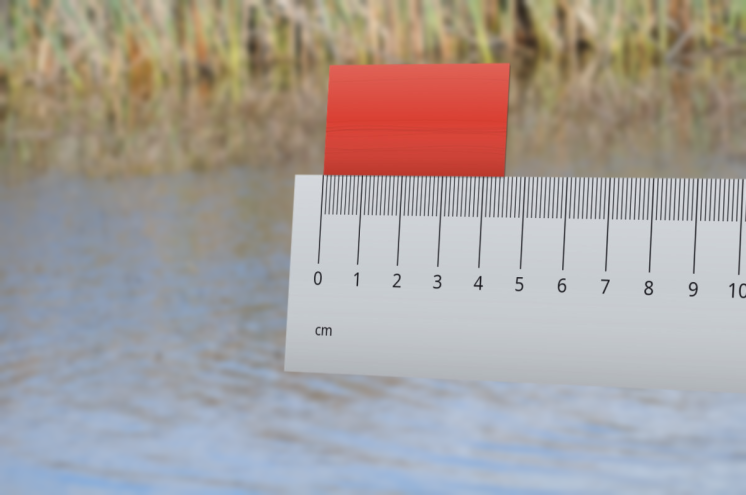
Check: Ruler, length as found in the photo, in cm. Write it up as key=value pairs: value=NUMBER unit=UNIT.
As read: value=4.5 unit=cm
